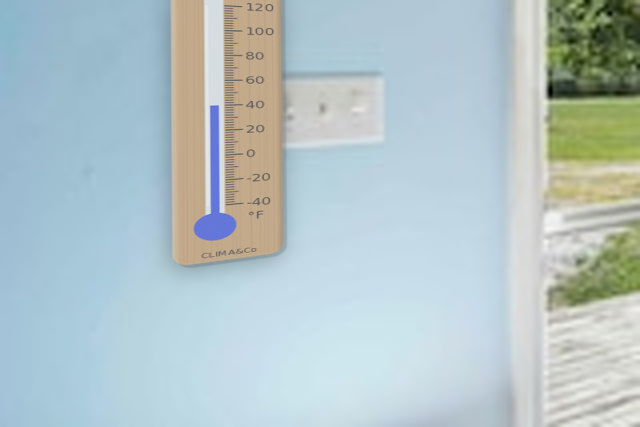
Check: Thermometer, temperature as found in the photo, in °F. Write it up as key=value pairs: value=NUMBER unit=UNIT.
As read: value=40 unit=°F
